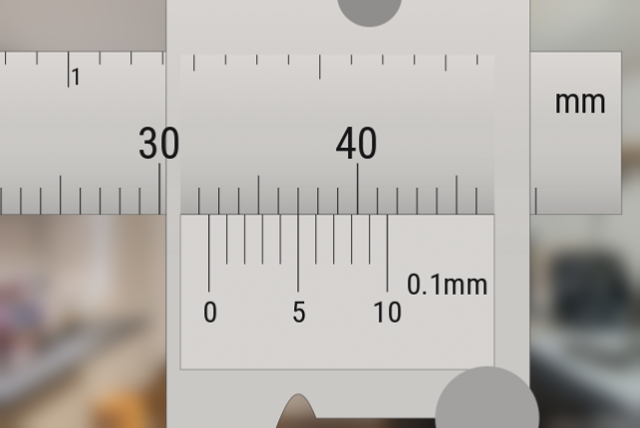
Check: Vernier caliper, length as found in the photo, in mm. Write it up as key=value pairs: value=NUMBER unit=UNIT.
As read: value=32.5 unit=mm
